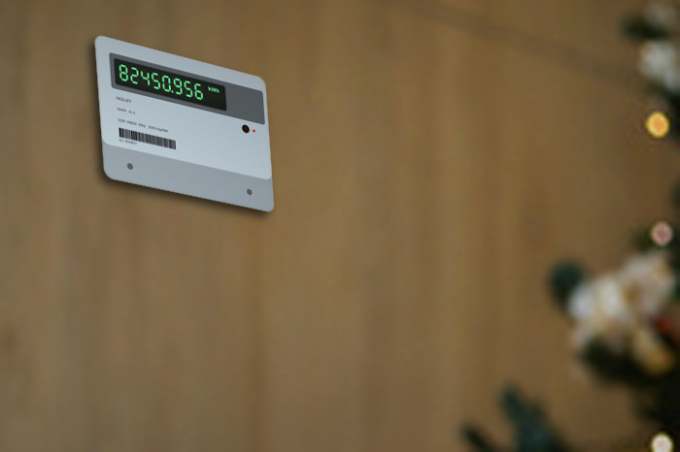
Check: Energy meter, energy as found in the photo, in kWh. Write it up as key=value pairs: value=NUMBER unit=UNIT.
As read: value=82450.956 unit=kWh
